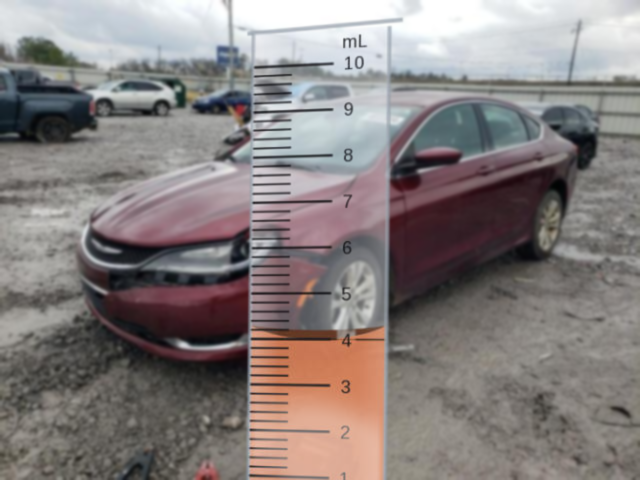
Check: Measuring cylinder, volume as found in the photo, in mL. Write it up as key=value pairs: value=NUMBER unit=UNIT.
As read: value=4 unit=mL
